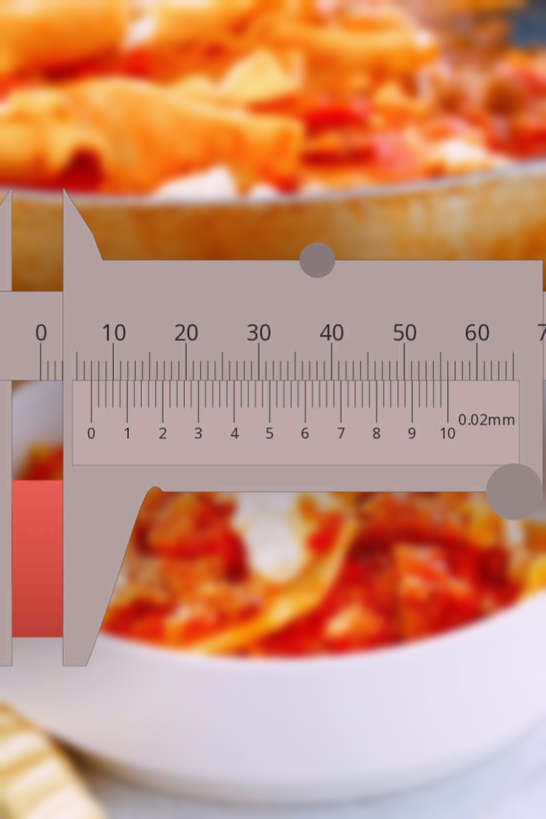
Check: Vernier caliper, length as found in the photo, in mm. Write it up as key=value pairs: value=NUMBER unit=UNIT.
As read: value=7.0 unit=mm
